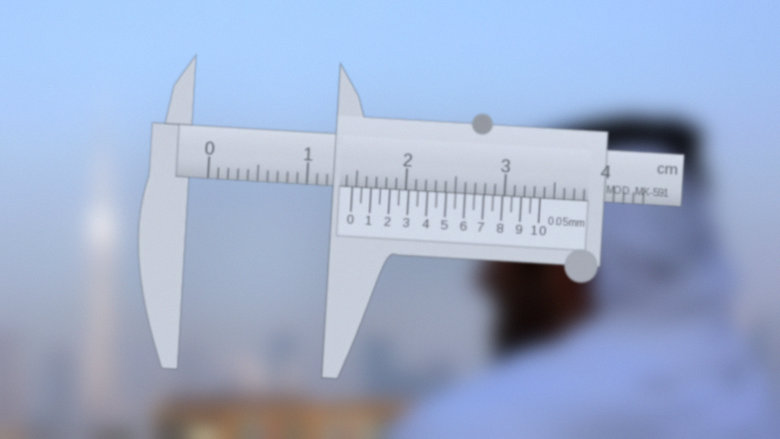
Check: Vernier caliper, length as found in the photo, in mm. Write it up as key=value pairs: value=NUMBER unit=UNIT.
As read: value=14.6 unit=mm
